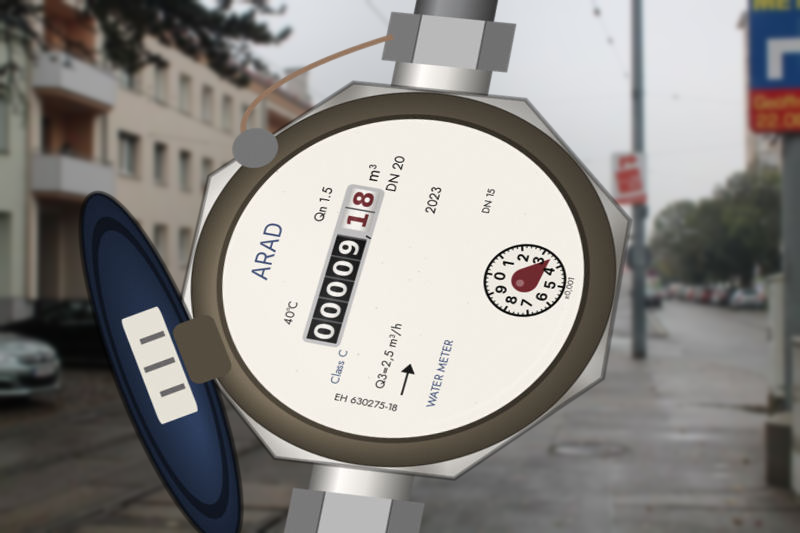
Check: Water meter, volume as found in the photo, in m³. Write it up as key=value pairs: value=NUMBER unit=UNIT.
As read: value=9.183 unit=m³
